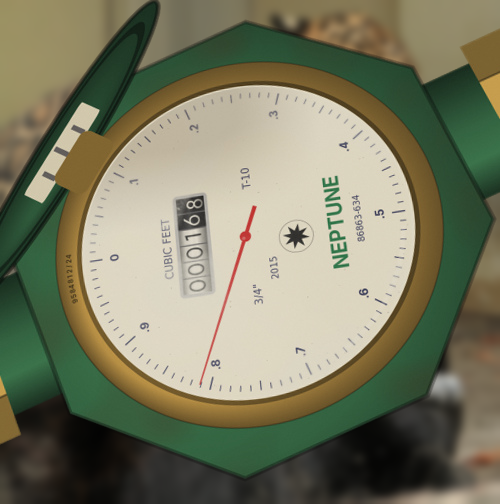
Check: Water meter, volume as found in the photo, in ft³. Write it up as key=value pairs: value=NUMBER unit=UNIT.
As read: value=167.81 unit=ft³
